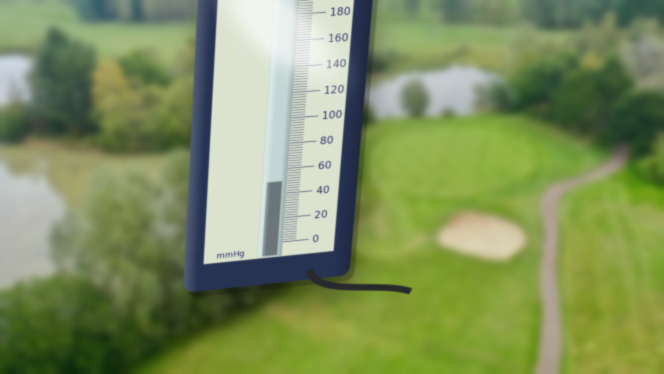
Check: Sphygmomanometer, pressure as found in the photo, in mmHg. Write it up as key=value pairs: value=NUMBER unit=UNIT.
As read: value=50 unit=mmHg
